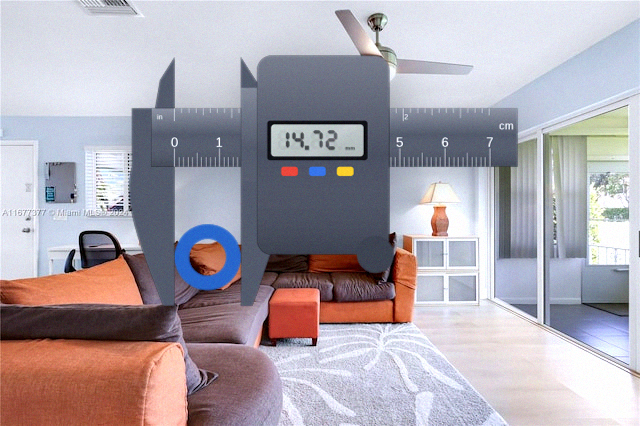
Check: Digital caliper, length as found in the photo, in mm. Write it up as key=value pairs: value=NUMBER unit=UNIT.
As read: value=14.72 unit=mm
